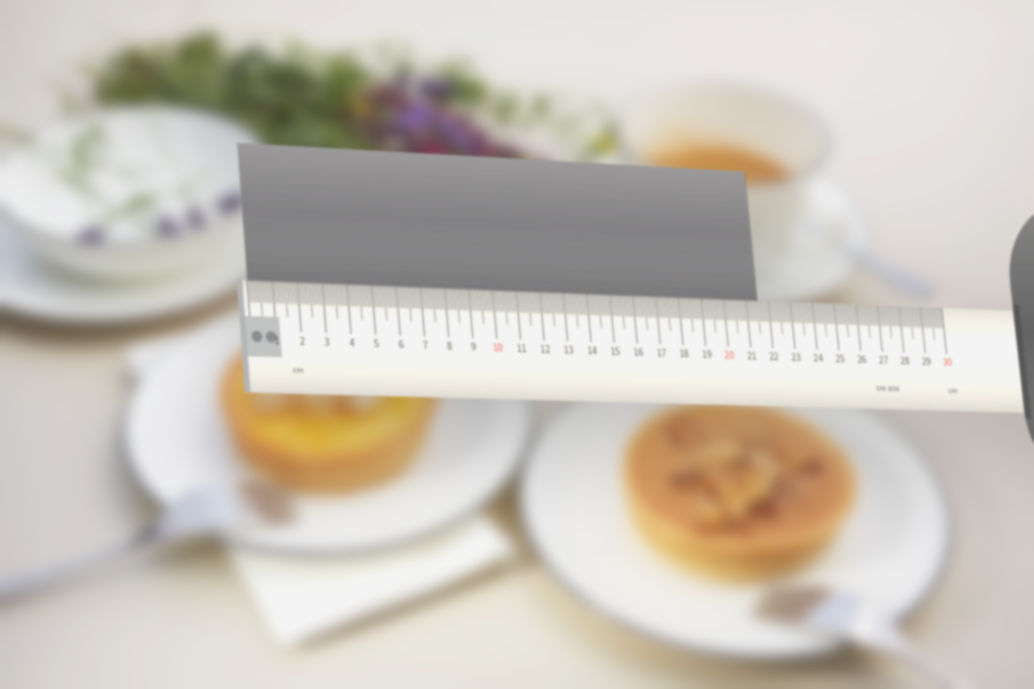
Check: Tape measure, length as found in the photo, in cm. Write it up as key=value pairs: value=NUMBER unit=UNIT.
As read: value=21.5 unit=cm
